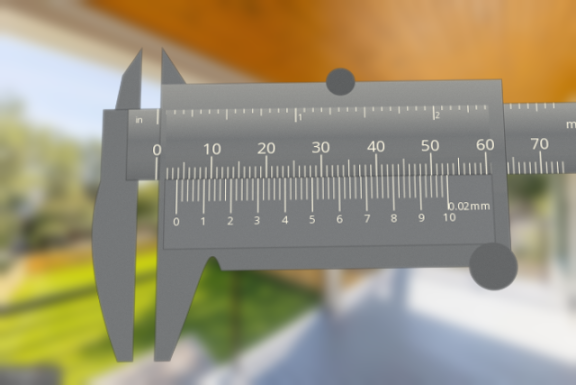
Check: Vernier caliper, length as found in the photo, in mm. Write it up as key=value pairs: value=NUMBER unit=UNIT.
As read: value=3.8 unit=mm
